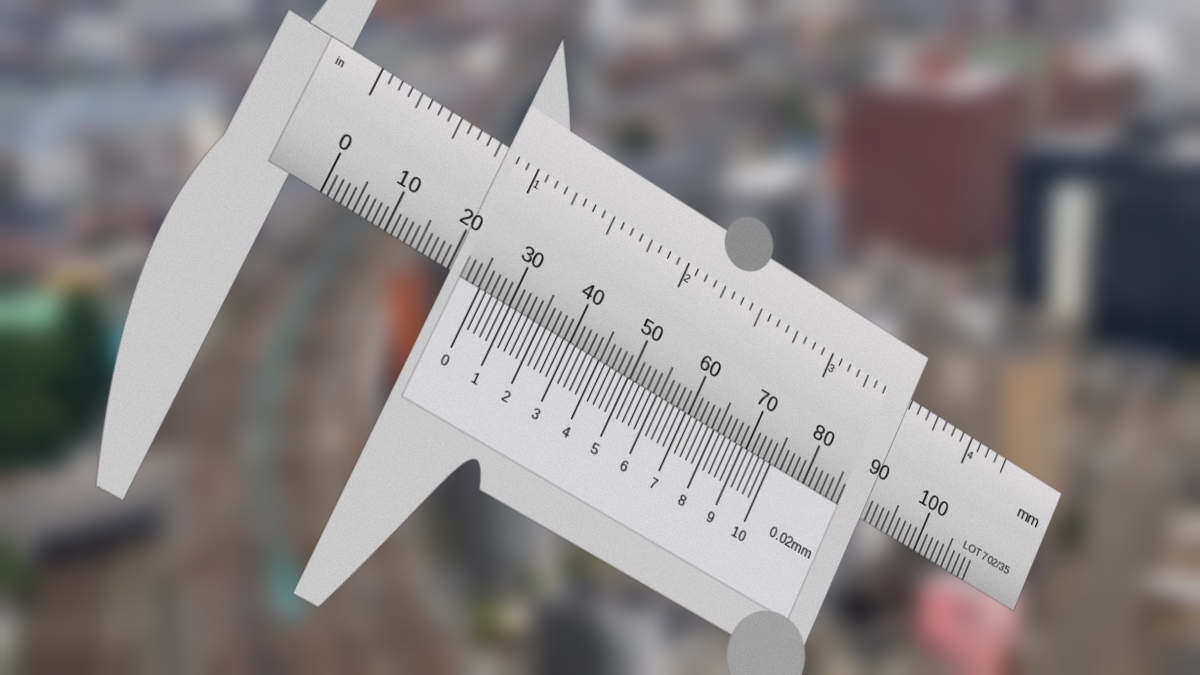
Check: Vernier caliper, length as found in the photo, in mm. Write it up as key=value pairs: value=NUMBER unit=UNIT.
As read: value=25.2 unit=mm
